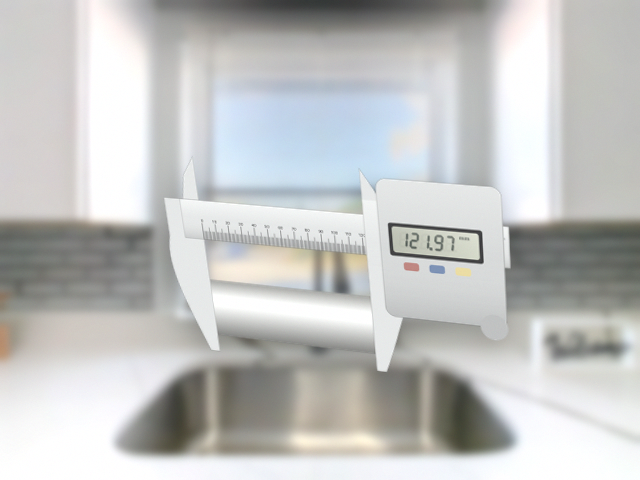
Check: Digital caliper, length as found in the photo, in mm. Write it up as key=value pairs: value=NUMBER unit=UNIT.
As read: value=121.97 unit=mm
